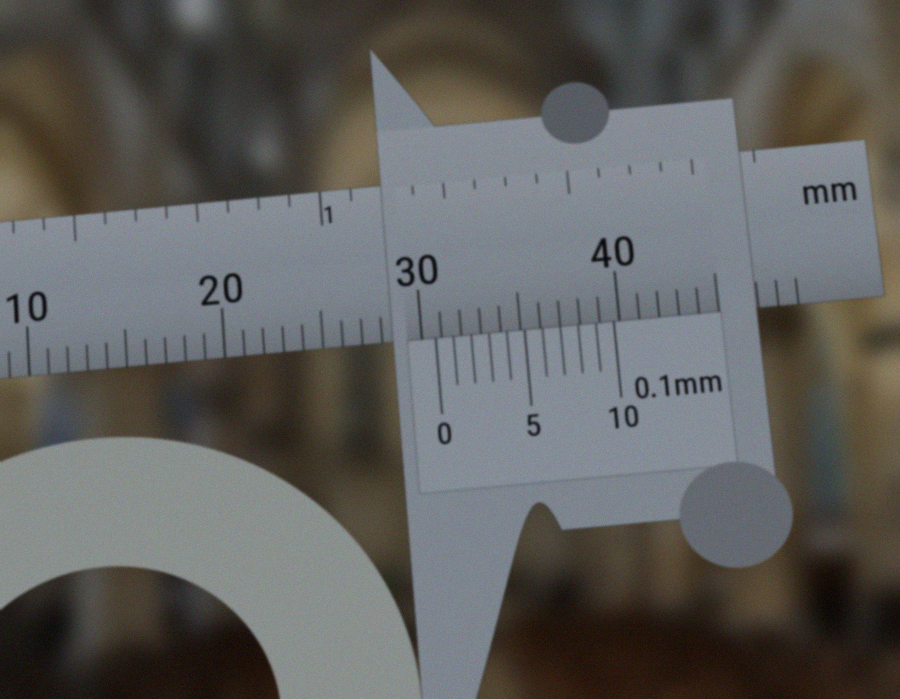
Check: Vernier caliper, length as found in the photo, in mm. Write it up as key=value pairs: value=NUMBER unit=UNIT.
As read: value=30.7 unit=mm
